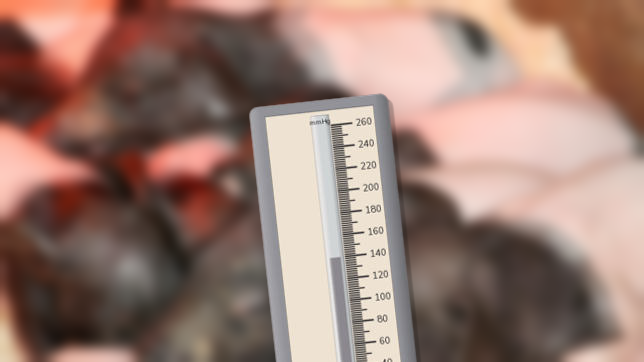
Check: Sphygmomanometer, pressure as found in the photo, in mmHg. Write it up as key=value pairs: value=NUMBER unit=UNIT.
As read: value=140 unit=mmHg
